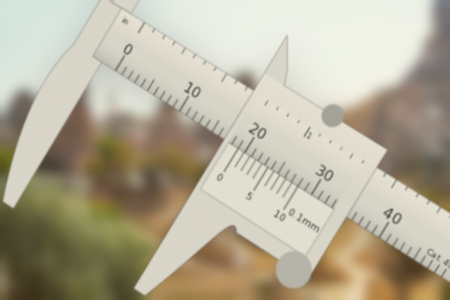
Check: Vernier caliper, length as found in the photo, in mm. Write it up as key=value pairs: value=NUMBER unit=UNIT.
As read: value=19.0 unit=mm
